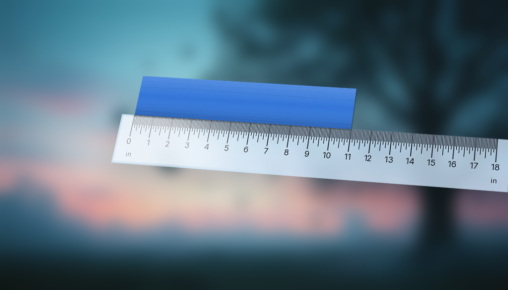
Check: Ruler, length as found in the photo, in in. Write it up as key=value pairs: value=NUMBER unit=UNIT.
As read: value=11 unit=in
